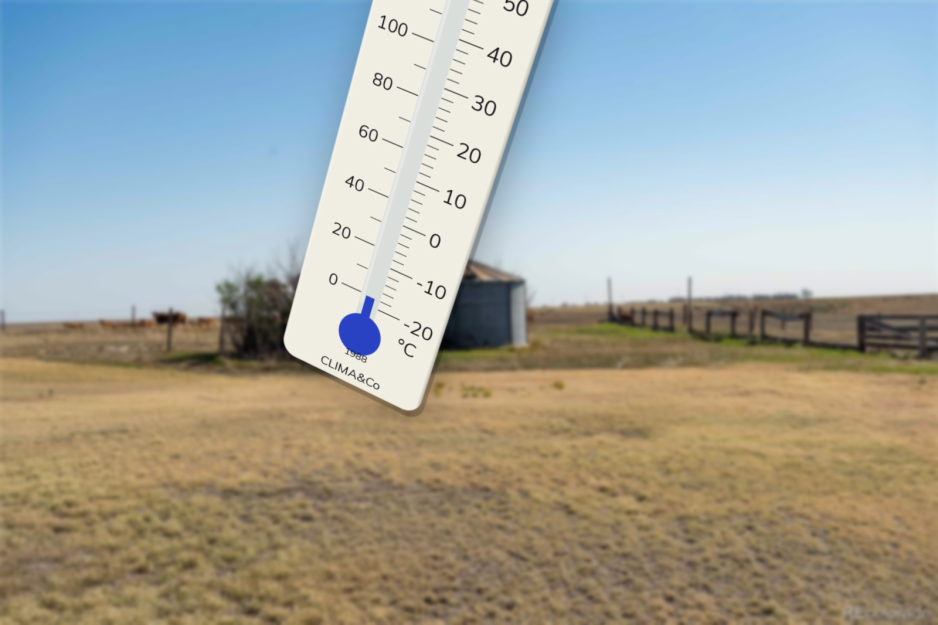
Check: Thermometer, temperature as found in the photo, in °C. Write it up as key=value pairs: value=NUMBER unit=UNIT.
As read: value=-18 unit=°C
